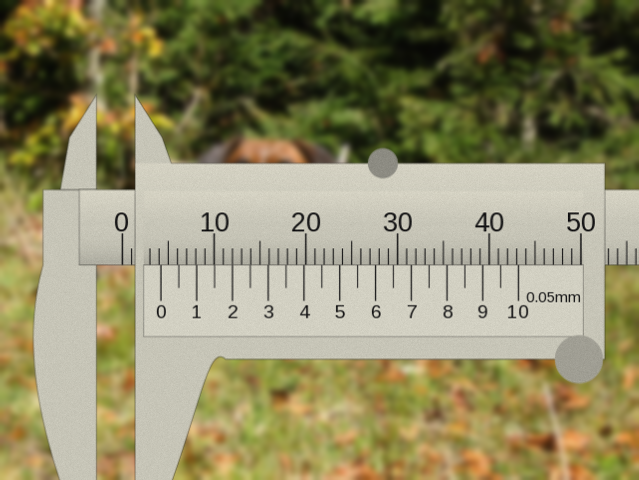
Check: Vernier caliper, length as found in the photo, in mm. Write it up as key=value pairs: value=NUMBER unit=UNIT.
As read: value=4.2 unit=mm
